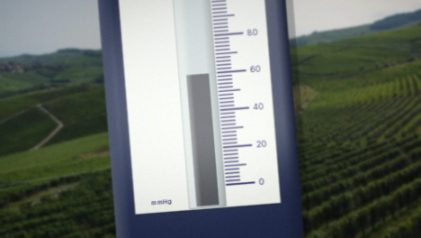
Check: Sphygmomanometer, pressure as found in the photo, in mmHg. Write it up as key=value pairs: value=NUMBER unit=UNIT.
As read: value=60 unit=mmHg
